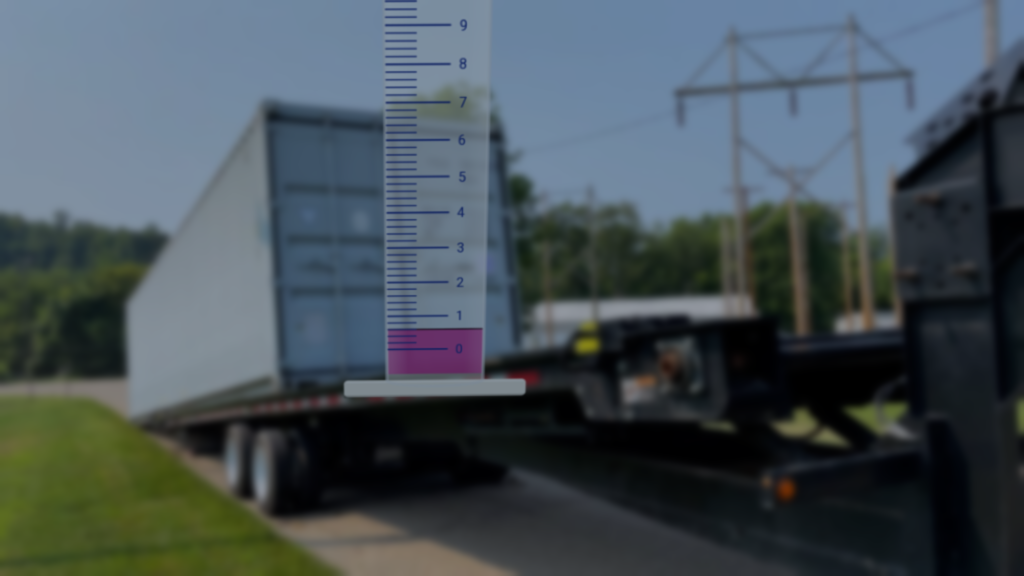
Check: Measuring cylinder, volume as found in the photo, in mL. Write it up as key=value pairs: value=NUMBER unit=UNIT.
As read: value=0.6 unit=mL
